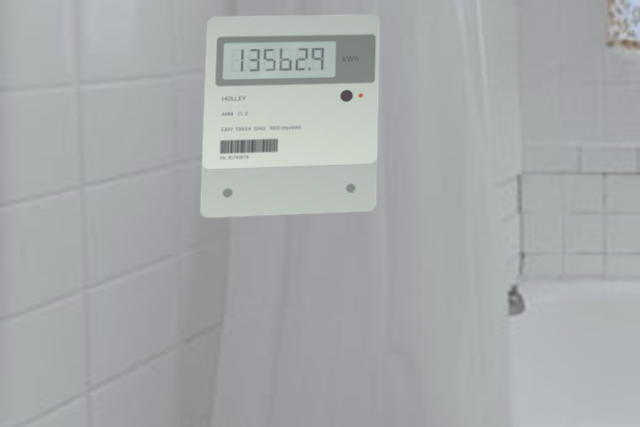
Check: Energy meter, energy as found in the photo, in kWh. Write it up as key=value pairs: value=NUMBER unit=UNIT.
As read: value=13562.9 unit=kWh
